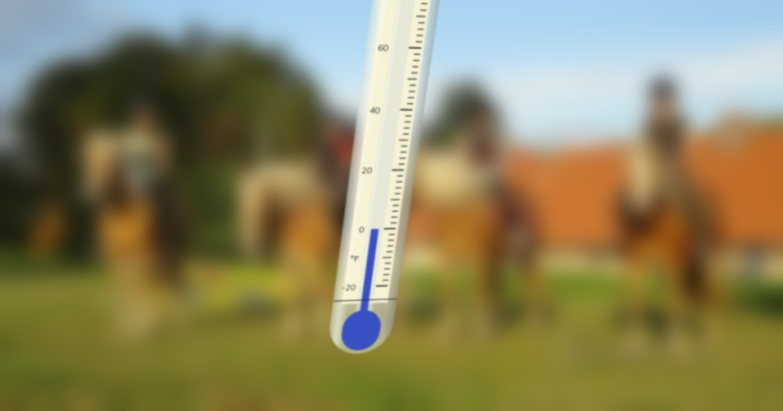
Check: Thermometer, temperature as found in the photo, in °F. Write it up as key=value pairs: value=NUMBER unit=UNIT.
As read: value=0 unit=°F
